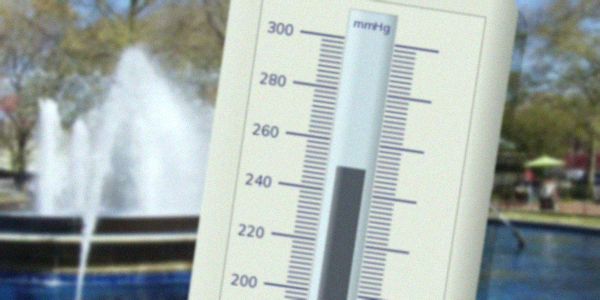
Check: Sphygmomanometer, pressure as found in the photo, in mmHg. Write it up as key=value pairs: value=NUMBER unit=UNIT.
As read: value=250 unit=mmHg
